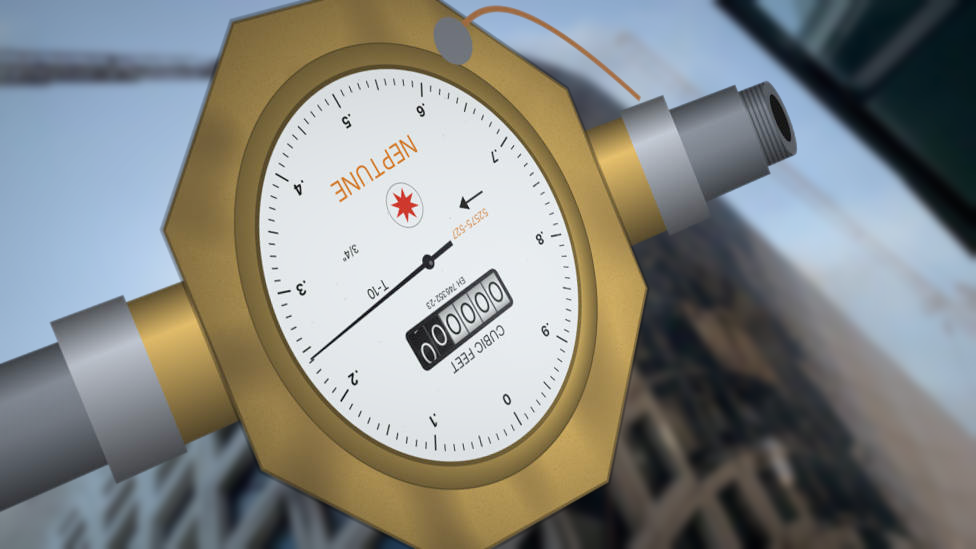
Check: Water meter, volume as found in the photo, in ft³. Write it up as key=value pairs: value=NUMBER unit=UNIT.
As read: value=0.24 unit=ft³
